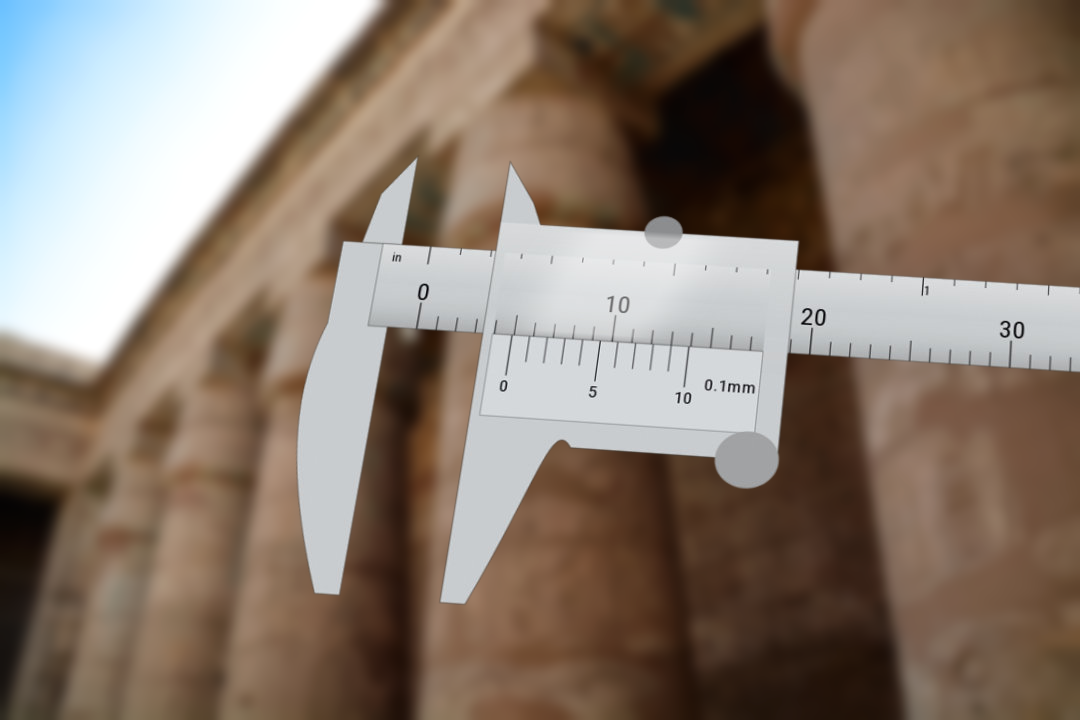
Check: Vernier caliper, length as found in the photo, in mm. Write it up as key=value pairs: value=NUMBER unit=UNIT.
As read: value=4.9 unit=mm
